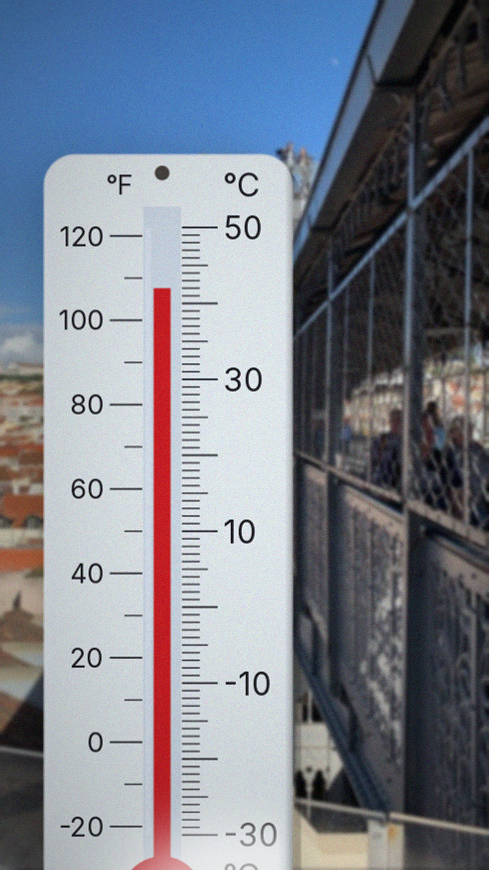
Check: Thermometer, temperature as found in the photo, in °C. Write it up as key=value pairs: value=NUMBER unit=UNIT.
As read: value=42 unit=°C
